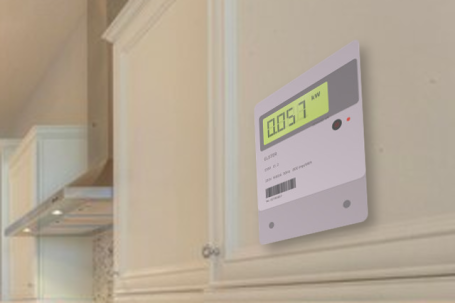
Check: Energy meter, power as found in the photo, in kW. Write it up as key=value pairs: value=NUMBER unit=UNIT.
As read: value=0.057 unit=kW
